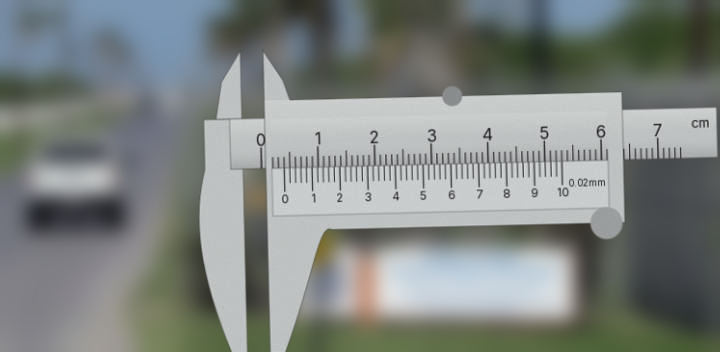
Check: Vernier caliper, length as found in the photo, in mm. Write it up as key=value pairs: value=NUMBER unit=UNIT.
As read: value=4.0 unit=mm
